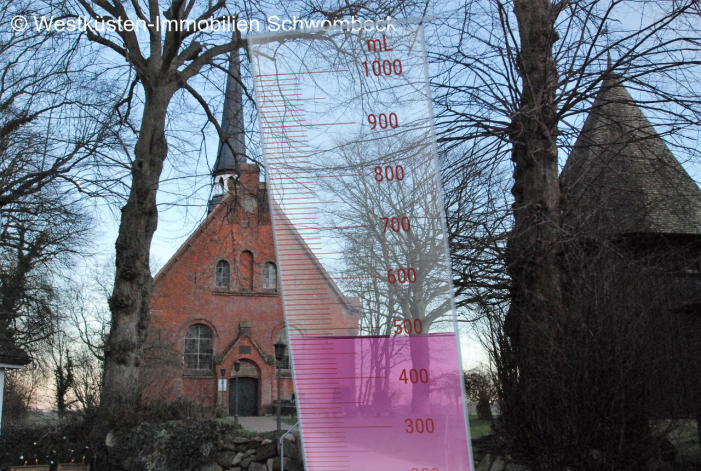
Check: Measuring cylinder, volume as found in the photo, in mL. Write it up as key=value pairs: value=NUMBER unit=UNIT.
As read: value=480 unit=mL
